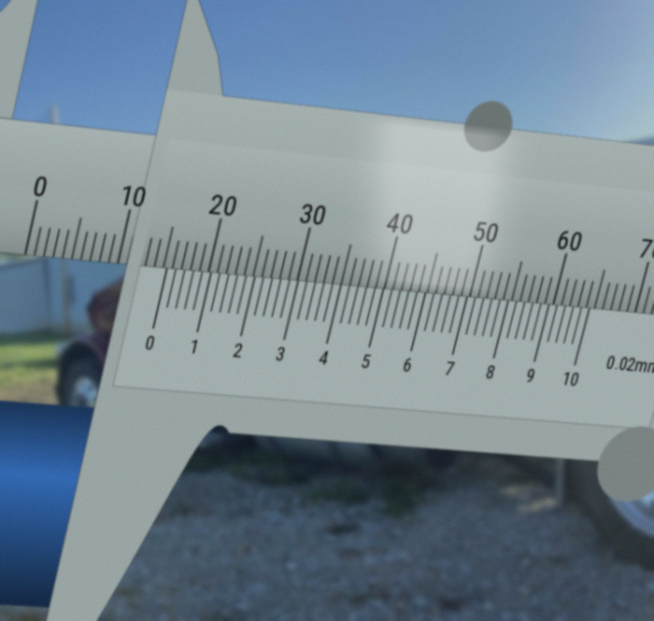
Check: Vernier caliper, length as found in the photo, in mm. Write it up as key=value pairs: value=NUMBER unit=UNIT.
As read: value=15.4 unit=mm
